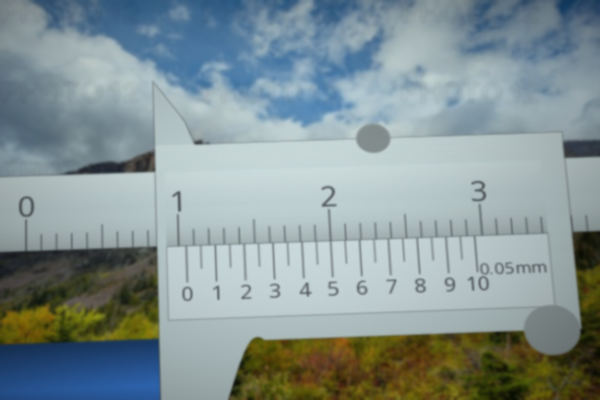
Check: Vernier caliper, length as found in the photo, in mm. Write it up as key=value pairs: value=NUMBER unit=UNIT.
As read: value=10.5 unit=mm
